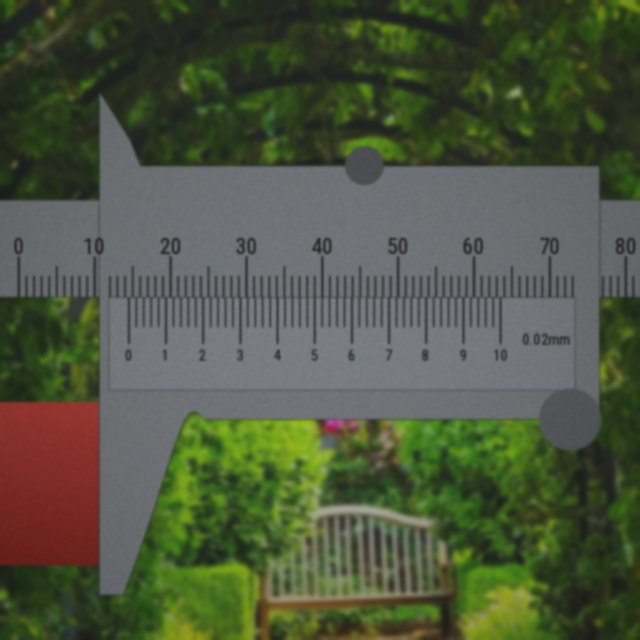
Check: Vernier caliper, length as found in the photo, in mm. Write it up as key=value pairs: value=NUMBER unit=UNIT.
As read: value=14.5 unit=mm
